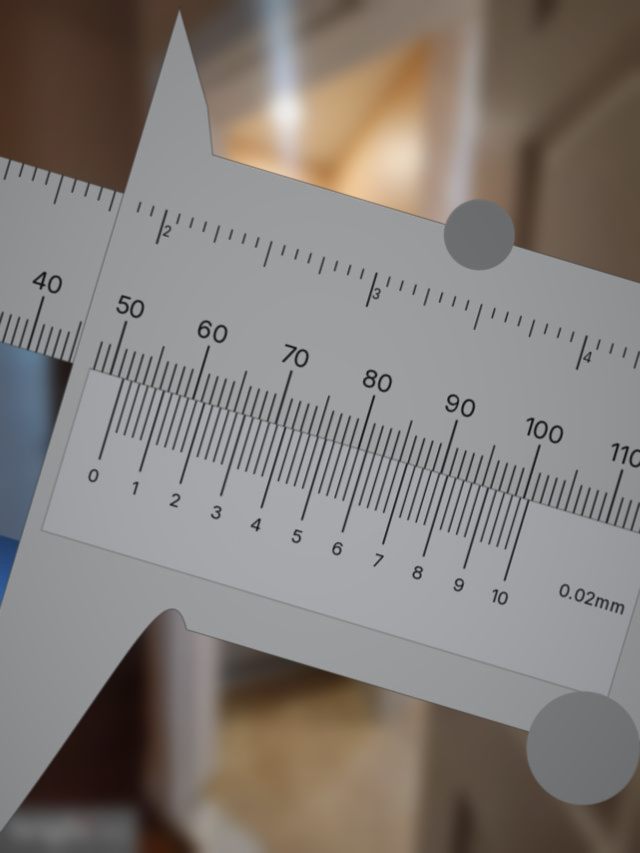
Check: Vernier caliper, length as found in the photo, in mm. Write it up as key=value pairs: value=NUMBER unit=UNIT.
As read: value=51.6 unit=mm
